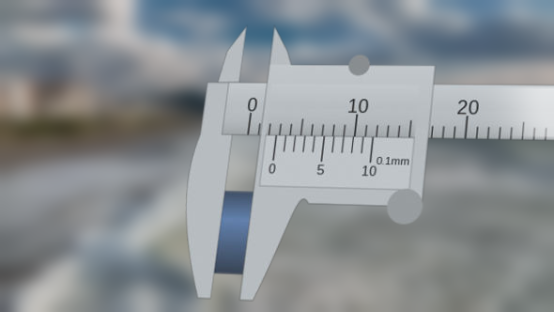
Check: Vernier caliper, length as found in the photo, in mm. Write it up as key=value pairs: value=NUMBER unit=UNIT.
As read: value=2.7 unit=mm
